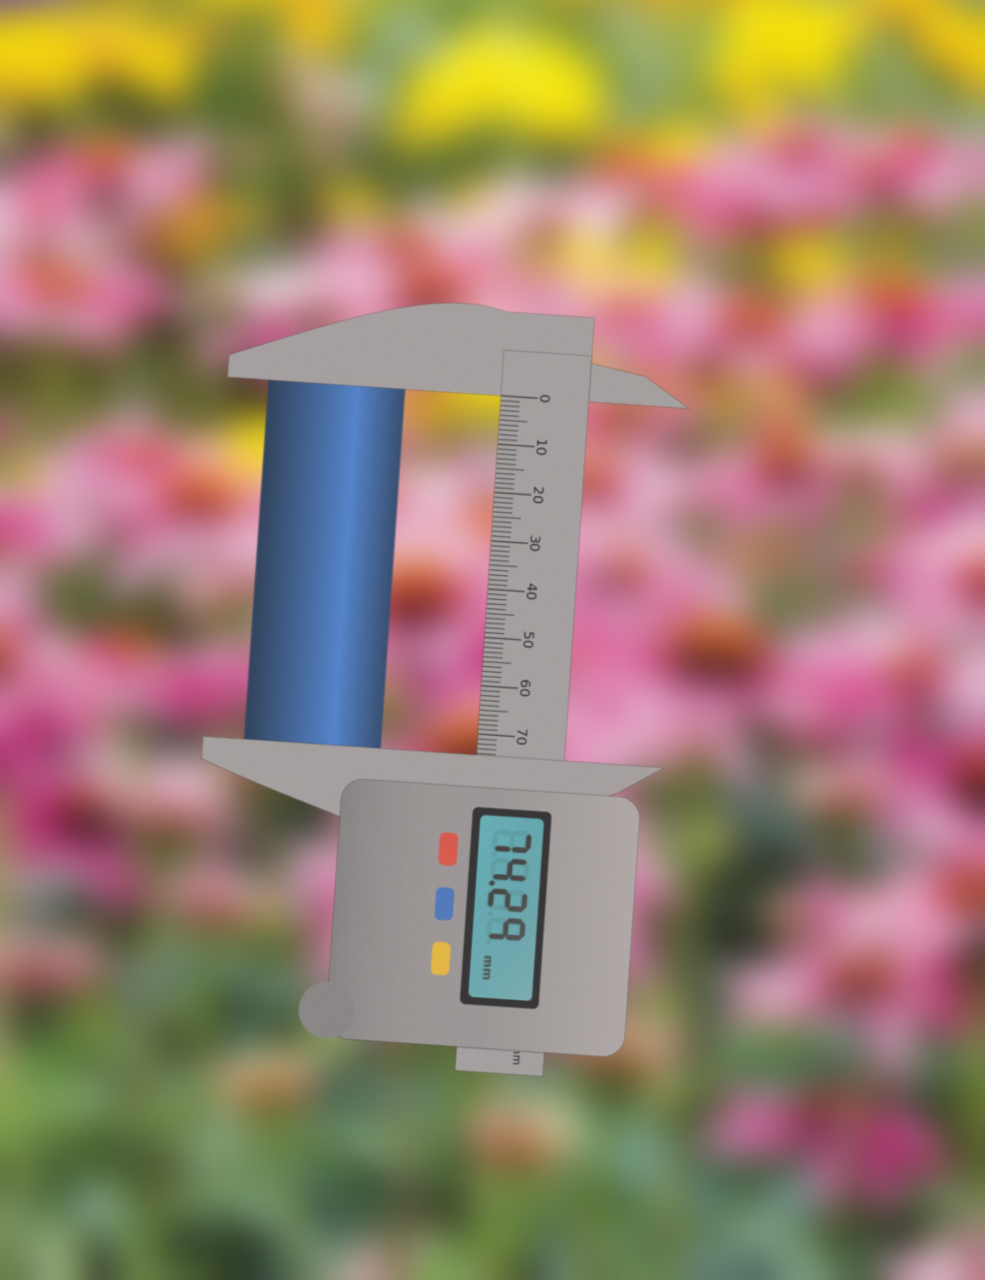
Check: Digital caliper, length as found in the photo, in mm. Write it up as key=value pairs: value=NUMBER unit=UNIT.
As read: value=74.29 unit=mm
